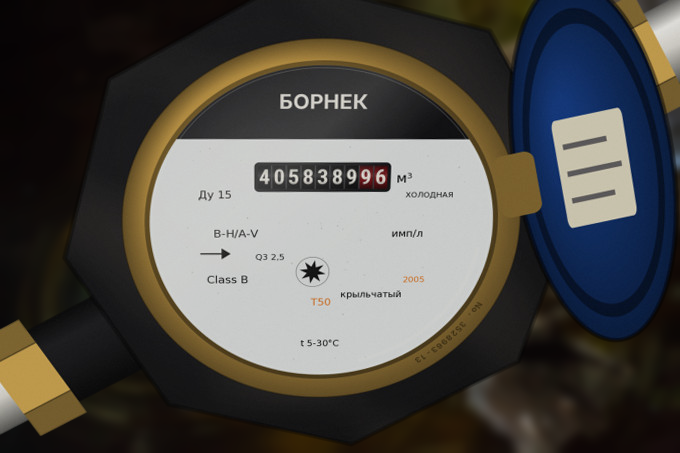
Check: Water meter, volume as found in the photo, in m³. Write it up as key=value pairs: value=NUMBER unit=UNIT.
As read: value=4058389.96 unit=m³
